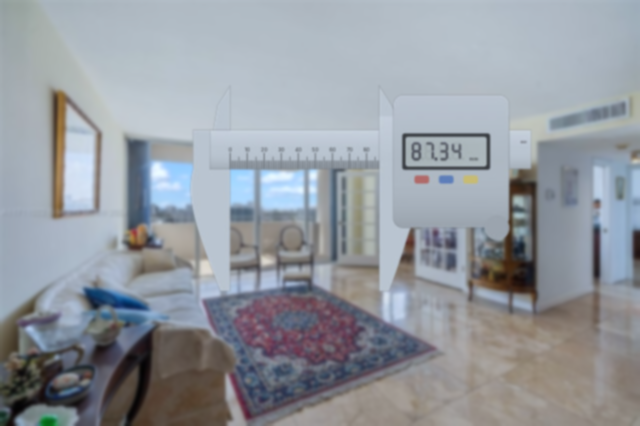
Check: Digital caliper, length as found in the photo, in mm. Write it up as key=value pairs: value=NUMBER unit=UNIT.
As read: value=87.34 unit=mm
